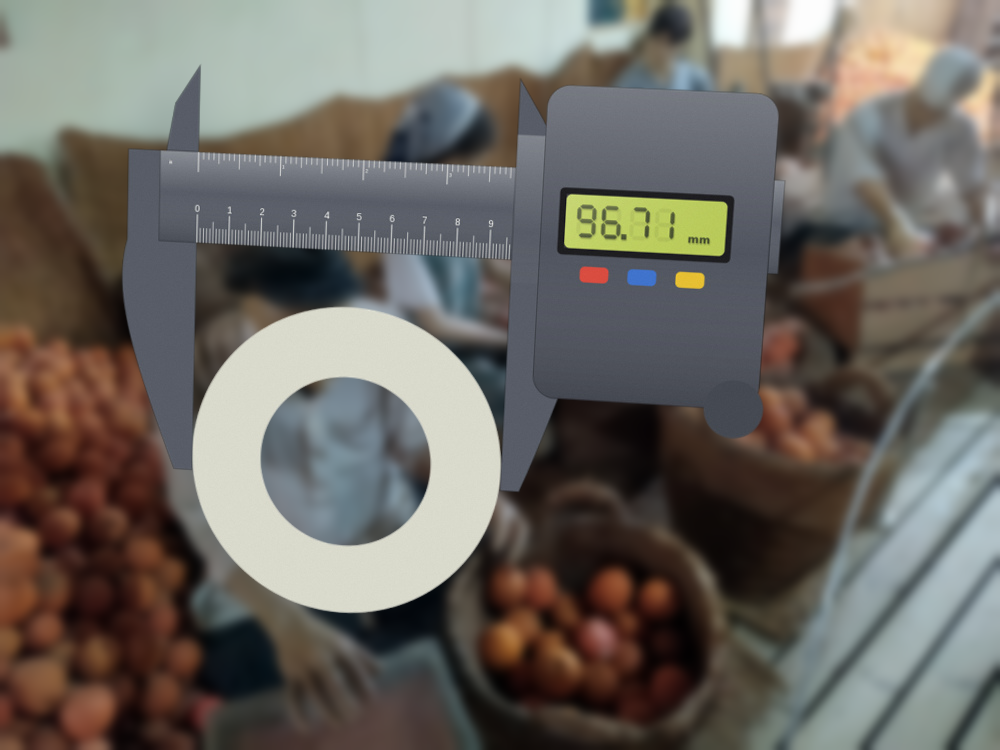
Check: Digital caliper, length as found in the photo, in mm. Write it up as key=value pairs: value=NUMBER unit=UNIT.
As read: value=96.71 unit=mm
